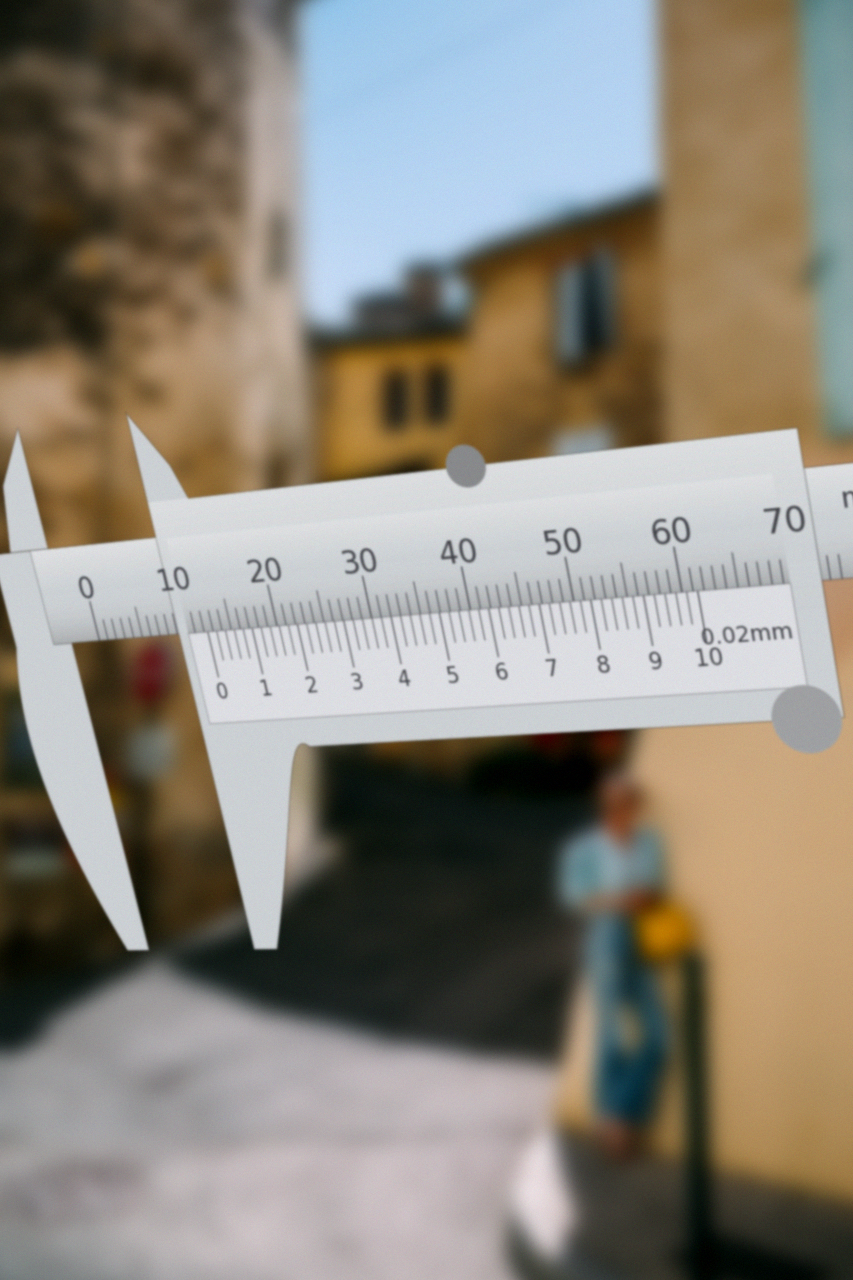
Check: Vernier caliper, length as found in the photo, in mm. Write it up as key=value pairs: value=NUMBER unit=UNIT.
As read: value=12.4 unit=mm
